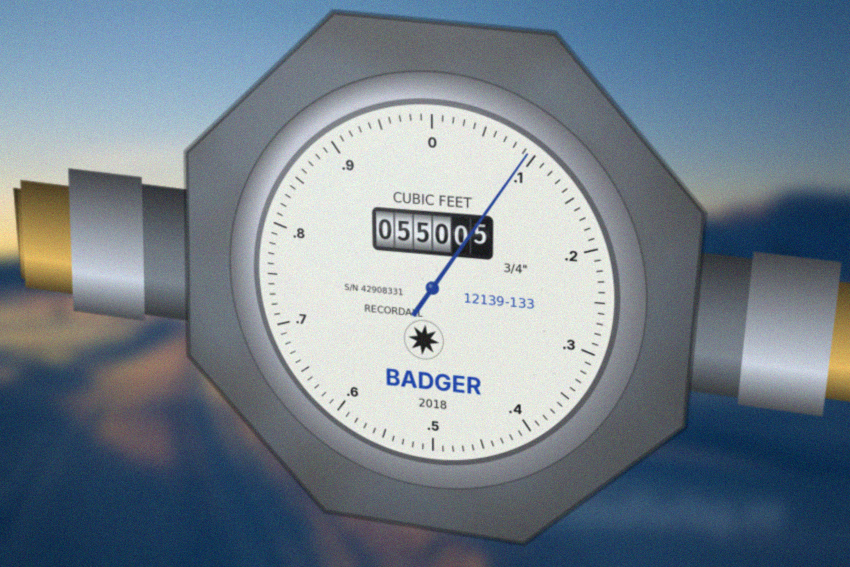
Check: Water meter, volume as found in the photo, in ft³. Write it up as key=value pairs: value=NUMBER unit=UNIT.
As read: value=55005.09 unit=ft³
